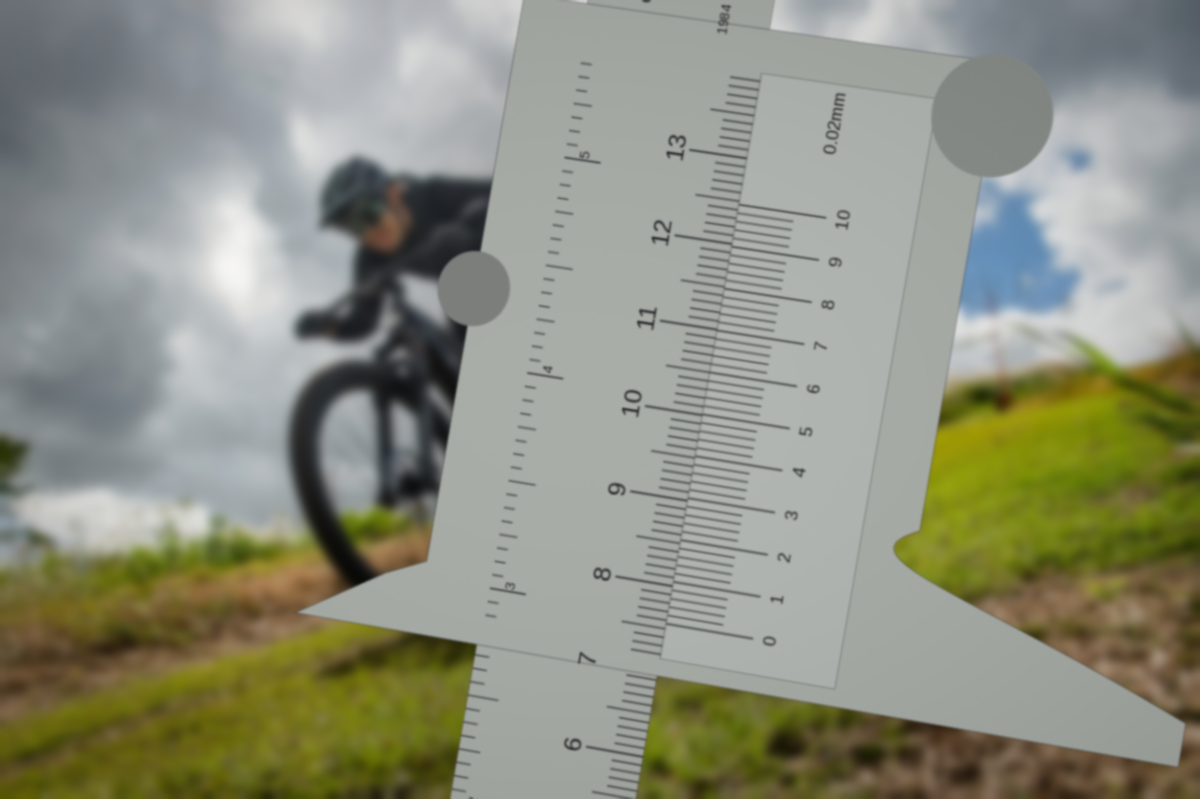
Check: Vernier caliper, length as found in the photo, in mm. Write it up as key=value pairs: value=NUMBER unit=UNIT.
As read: value=75.6 unit=mm
